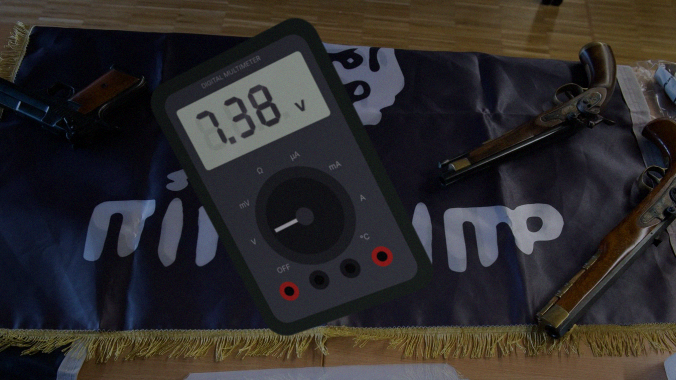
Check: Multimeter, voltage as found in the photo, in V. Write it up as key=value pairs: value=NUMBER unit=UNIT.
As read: value=7.38 unit=V
